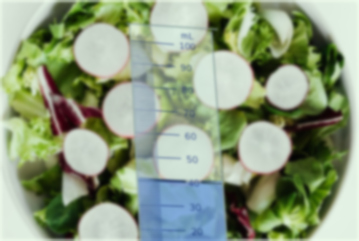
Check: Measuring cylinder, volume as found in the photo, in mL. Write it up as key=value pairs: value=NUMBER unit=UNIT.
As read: value=40 unit=mL
